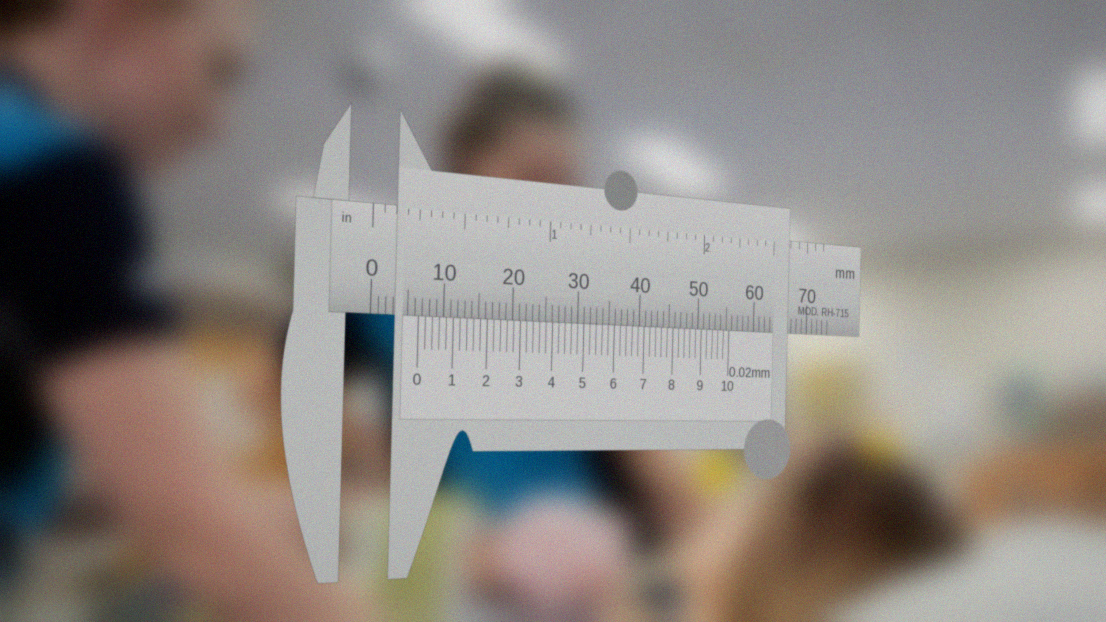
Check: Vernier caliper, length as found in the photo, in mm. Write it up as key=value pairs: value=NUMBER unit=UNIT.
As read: value=6.5 unit=mm
